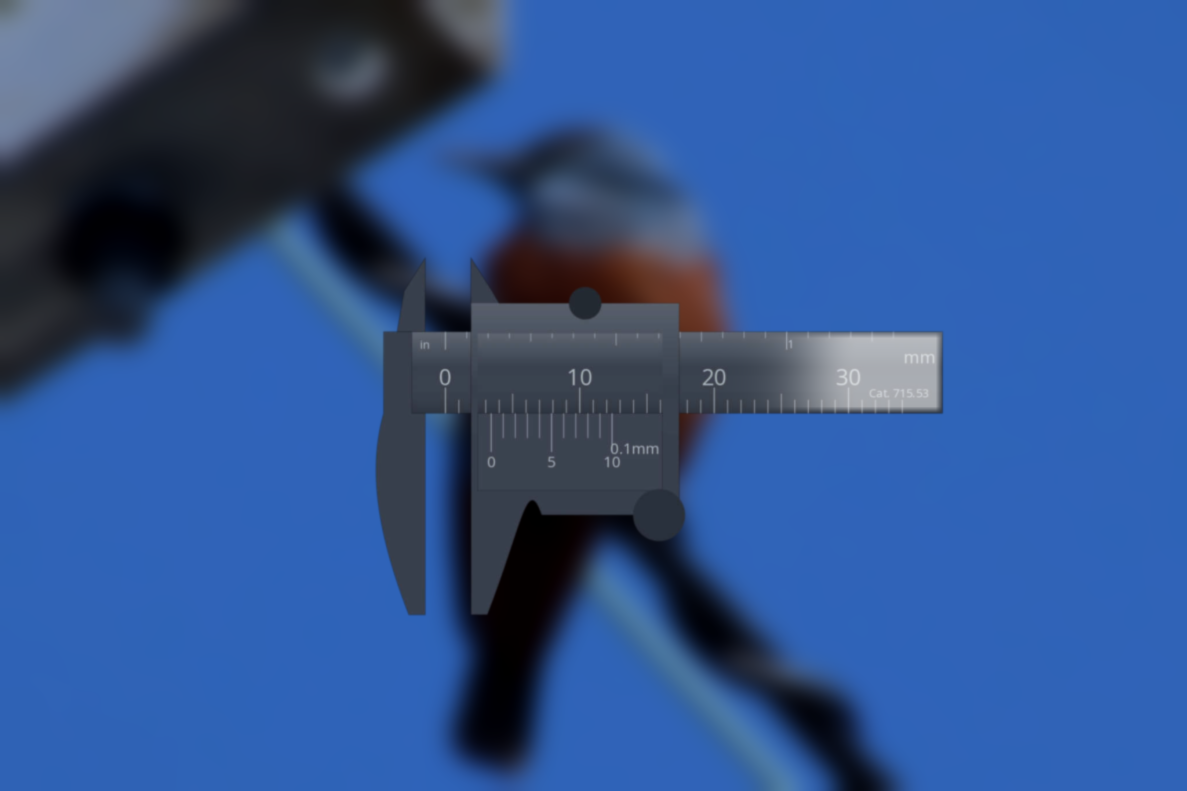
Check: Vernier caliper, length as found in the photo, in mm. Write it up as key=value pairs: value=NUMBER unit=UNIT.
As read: value=3.4 unit=mm
